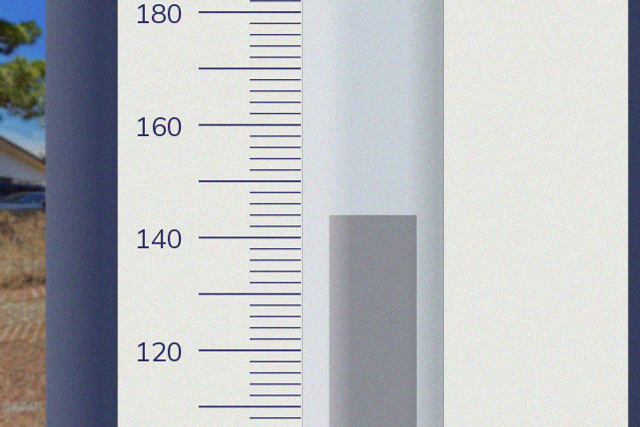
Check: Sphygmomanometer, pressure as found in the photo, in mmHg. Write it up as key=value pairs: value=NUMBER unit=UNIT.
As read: value=144 unit=mmHg
